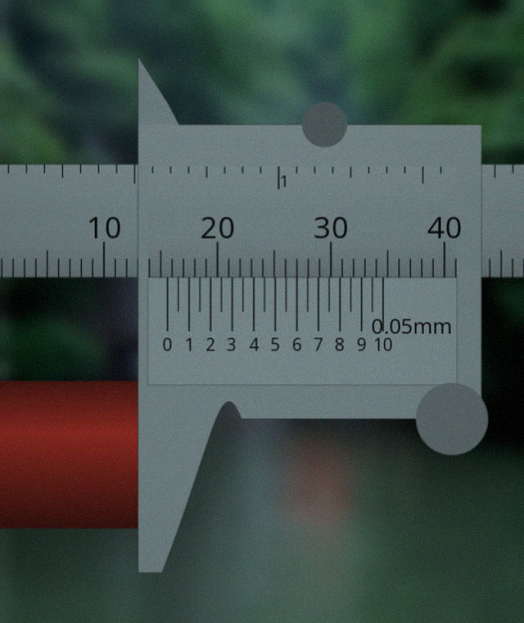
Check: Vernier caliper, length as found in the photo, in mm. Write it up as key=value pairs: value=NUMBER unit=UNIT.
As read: value=15.6 unit=mm
